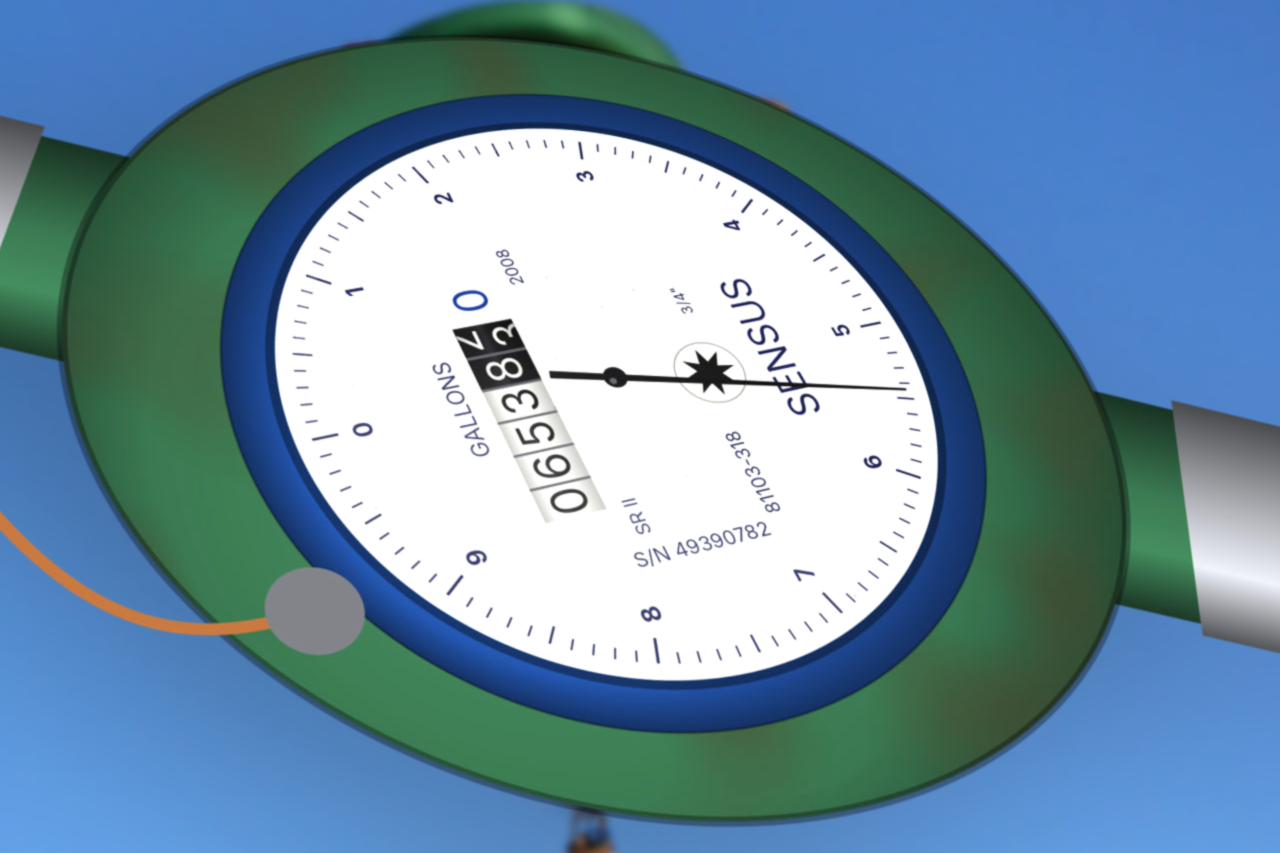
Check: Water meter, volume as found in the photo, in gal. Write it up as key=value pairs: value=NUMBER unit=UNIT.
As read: value=653825.4 unit=gal
